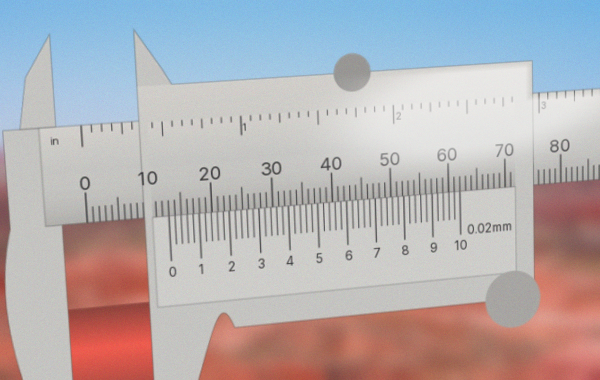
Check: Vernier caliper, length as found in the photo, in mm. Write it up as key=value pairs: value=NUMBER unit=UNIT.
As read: value=13.0 unit=mm
